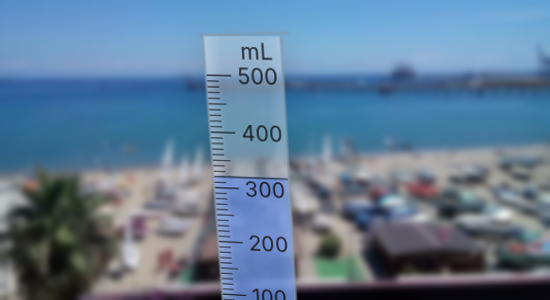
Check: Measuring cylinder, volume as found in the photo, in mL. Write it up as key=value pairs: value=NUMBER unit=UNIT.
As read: value=320 unit=mL
